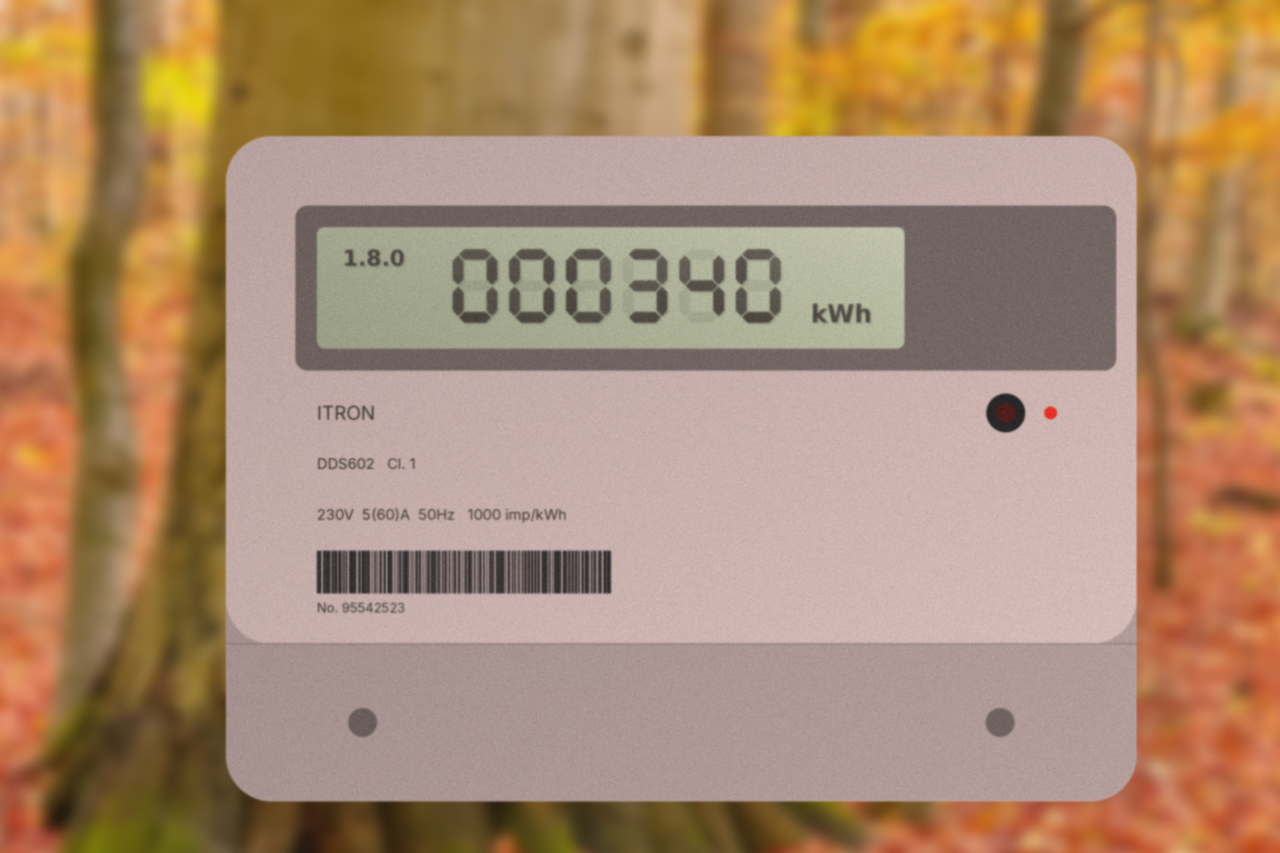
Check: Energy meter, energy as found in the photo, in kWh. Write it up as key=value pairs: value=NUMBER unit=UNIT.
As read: value=340 unit=kWh
